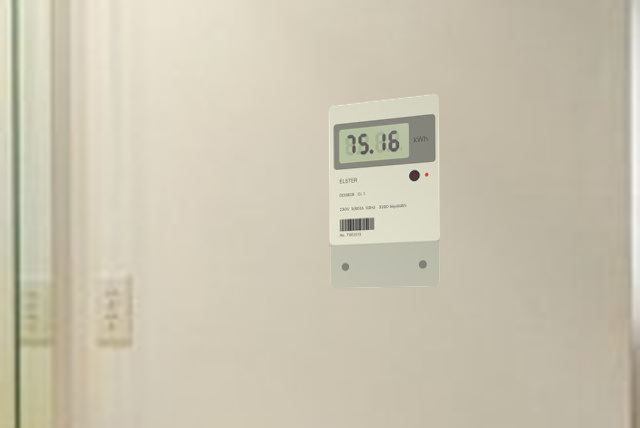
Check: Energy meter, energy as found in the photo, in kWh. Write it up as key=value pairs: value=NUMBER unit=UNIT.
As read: value=75.16 unit=kWh
